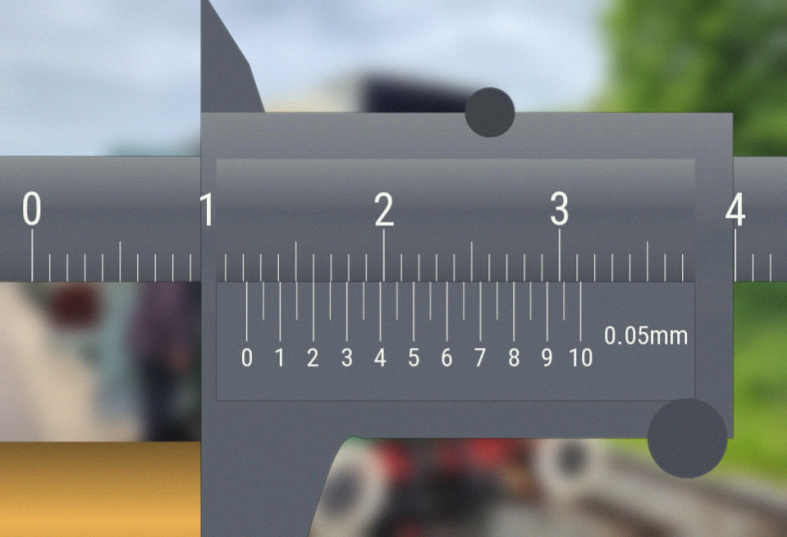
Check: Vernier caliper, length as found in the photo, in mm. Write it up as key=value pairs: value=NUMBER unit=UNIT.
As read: value=12.2 unit=mm
